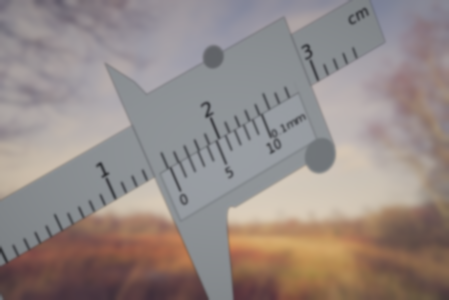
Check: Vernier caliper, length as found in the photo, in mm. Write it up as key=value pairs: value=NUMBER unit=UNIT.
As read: value=15.2 unit=mm
